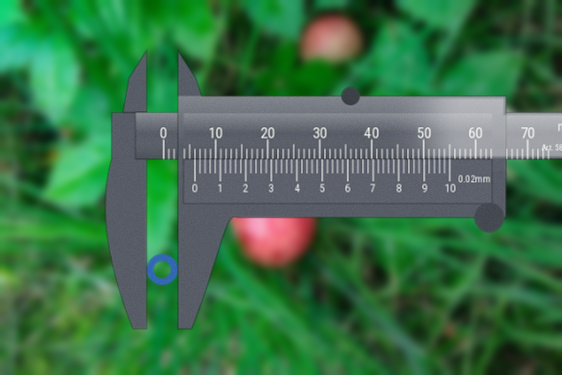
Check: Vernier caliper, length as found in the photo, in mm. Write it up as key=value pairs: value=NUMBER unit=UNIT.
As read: value=6.0 unit=mm
